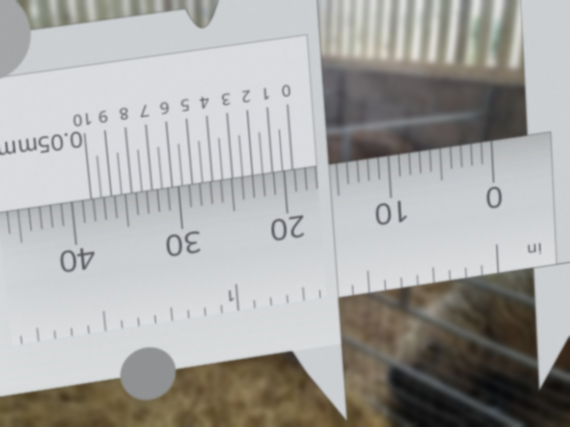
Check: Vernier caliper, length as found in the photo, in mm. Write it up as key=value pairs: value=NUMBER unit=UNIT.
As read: value=19.2 unit=mm
